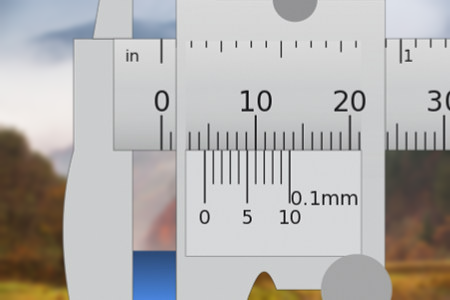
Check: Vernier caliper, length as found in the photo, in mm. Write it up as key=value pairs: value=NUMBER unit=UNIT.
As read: value=4.6 unit=mm
